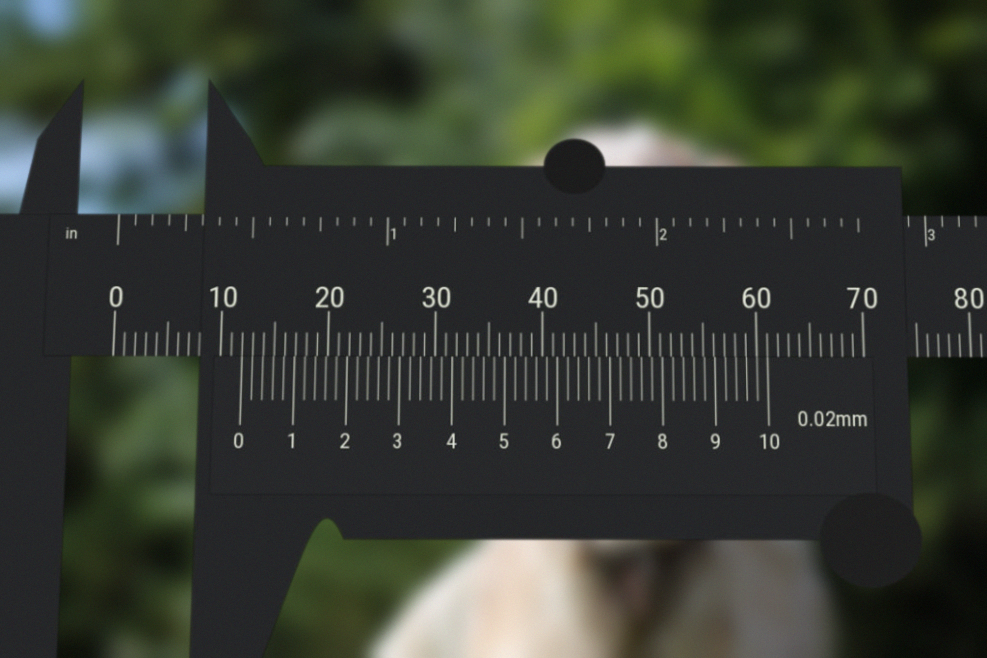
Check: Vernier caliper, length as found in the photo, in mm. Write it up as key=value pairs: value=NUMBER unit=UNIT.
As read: value=12.0 unit=mm
